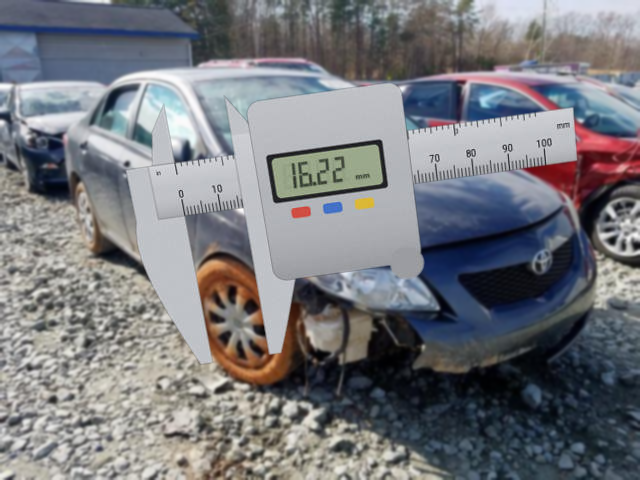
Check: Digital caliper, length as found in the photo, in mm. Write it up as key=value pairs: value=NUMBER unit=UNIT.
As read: value=16.22 unit=mm
